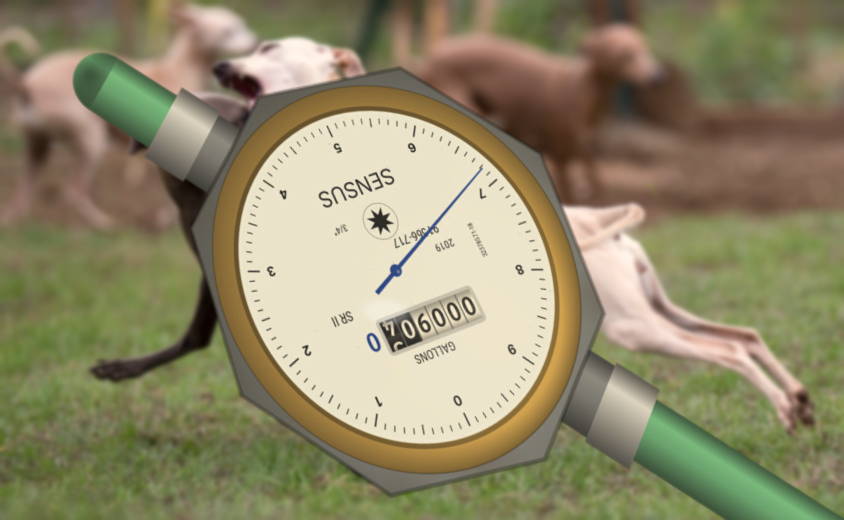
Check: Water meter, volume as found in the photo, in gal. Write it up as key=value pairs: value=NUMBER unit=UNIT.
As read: value=9036.8 unit=gal
